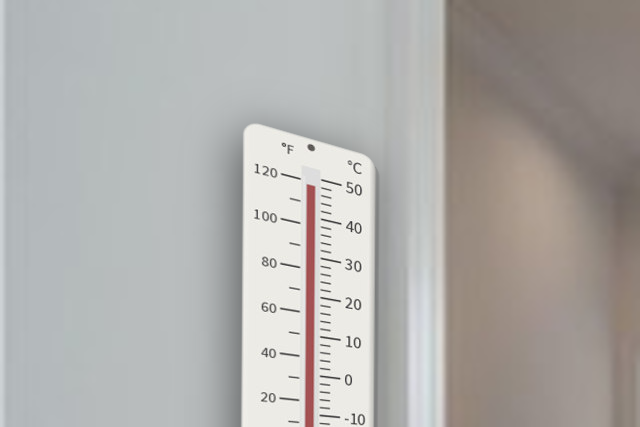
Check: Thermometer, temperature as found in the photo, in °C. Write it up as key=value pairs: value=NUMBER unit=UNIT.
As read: value=48 unit=°C
